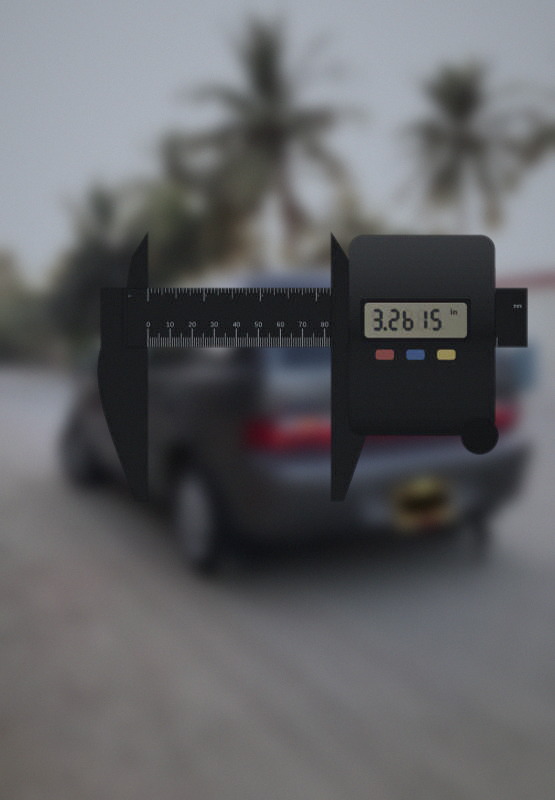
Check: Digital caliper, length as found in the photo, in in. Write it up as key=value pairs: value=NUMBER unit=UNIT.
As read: value=3.2615 unit=in
